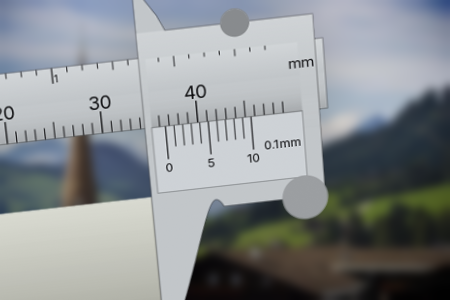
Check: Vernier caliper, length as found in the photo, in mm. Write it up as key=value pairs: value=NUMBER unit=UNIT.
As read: value=36.6 unit=mm
